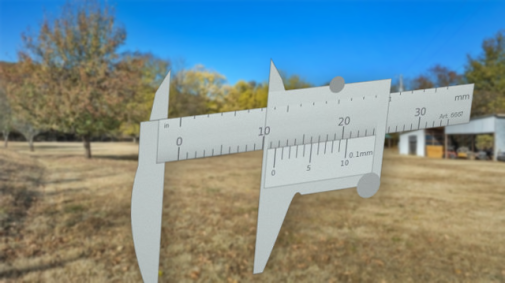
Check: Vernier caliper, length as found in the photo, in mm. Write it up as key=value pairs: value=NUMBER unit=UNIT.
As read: value=11.6 unit=mm
